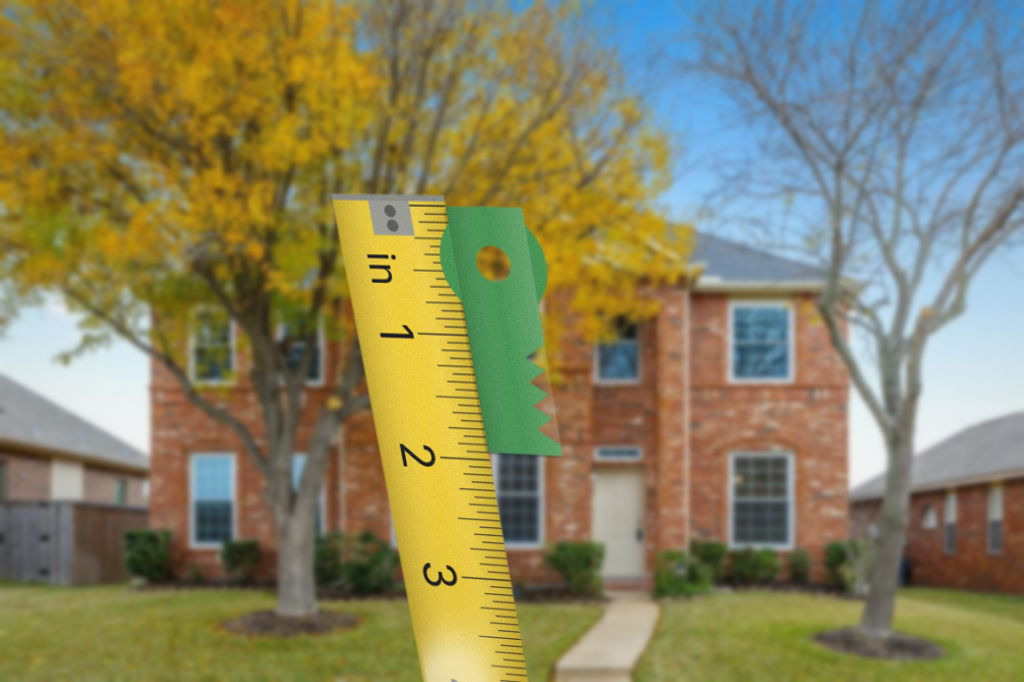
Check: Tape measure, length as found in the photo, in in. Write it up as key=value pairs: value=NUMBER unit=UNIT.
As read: value=1.9375 unit=in
